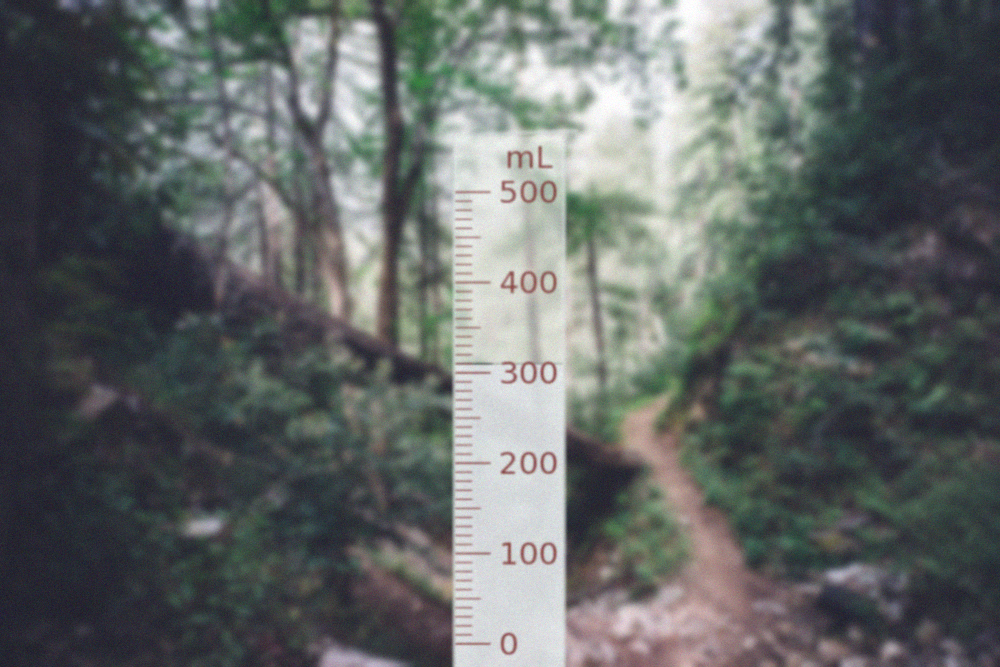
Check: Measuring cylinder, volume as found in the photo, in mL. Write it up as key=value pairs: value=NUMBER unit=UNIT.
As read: value=310 unit=mL
